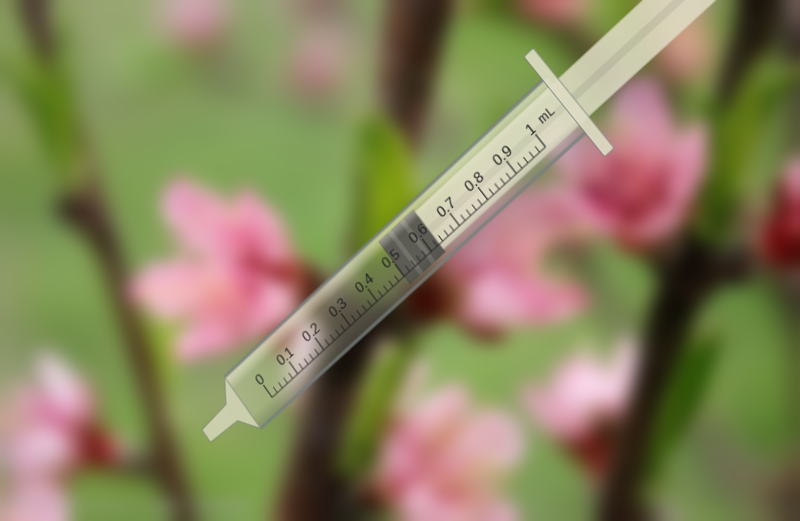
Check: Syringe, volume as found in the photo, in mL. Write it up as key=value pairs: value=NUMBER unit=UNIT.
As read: value=0.5 unit=mL
